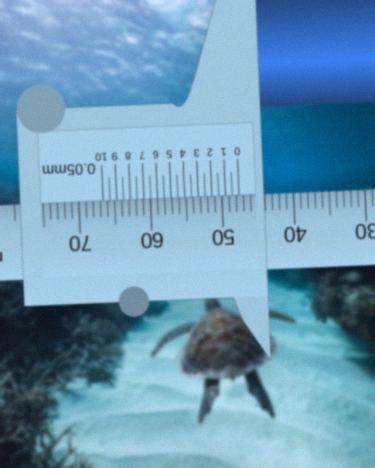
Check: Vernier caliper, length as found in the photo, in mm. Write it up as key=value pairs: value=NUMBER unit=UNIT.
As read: value=47.6 unit=mm
